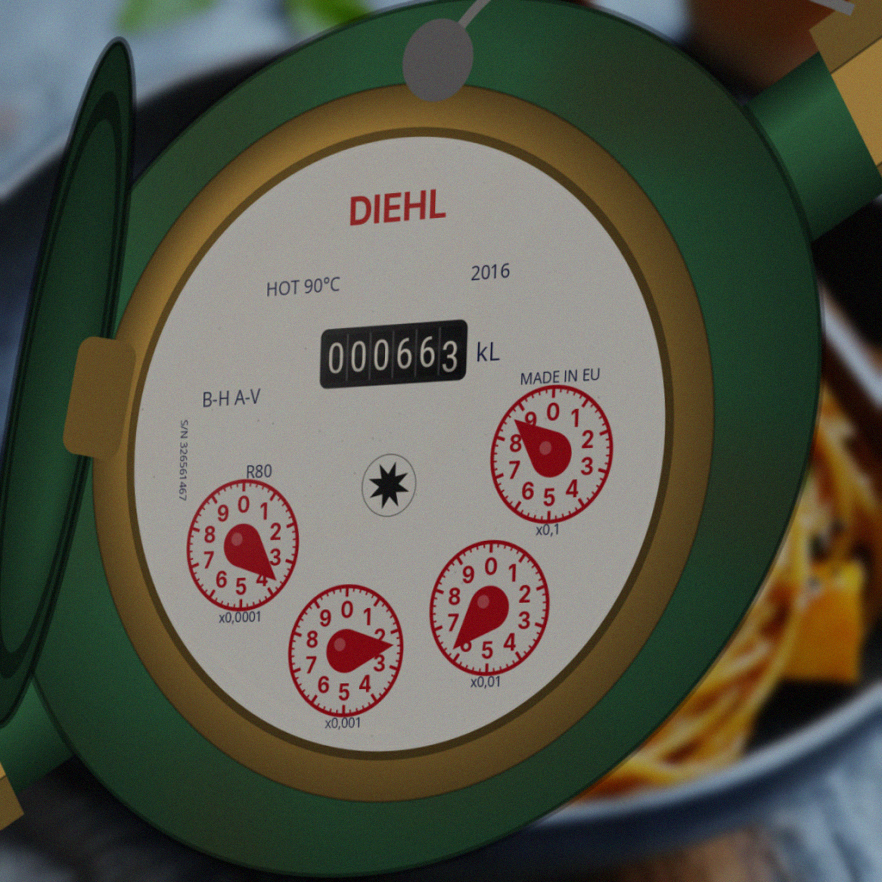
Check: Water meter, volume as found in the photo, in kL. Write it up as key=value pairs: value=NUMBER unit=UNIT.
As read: value=662.8623 unit=kL
